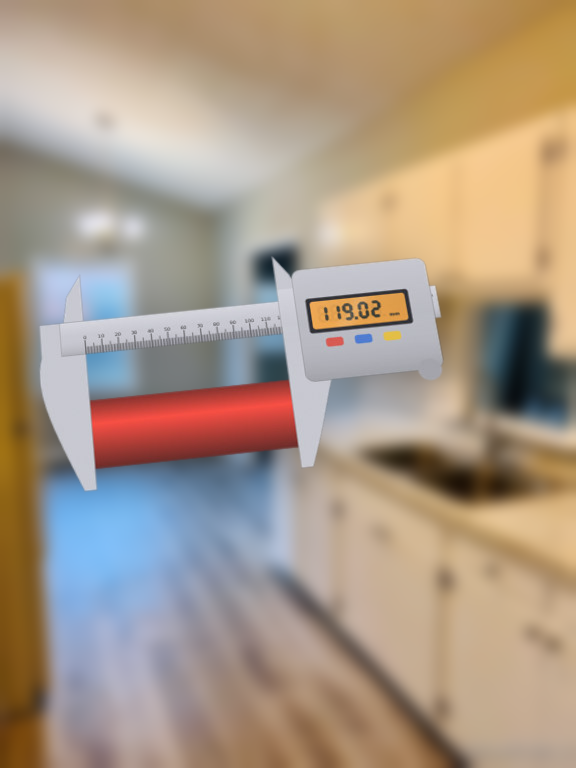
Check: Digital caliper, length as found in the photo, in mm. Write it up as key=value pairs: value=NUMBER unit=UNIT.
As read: value=119.02 unit=mm
